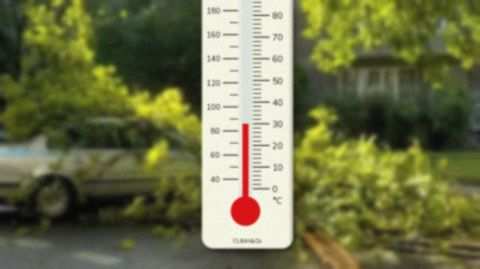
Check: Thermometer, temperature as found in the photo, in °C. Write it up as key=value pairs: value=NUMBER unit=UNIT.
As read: value=30 unit=°C
